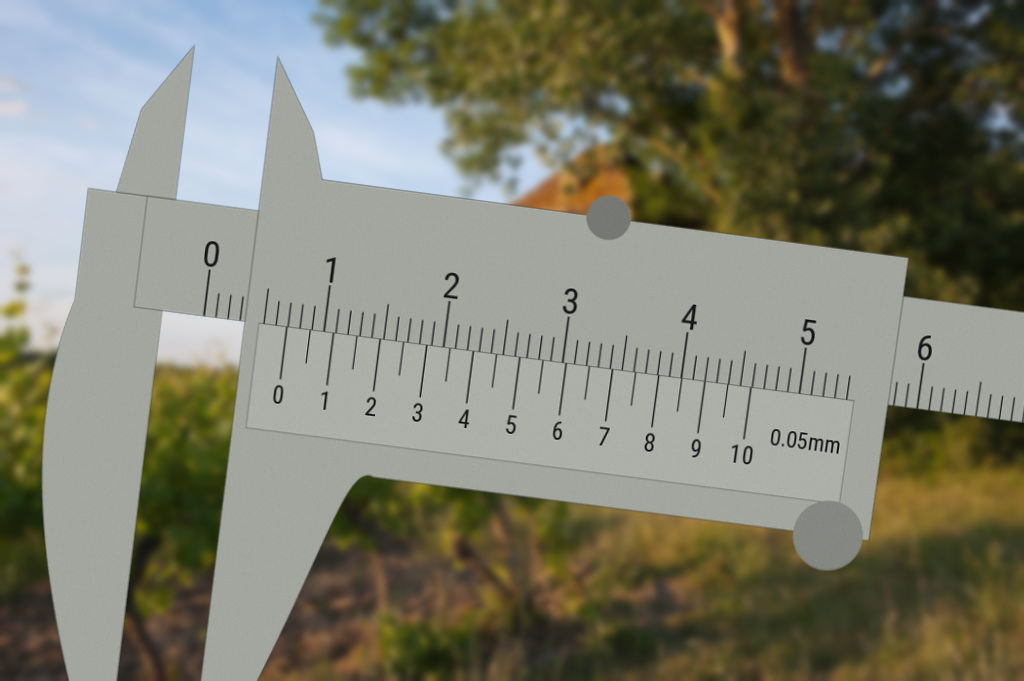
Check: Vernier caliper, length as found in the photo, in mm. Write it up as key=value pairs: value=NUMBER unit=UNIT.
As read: value=6.9 unit=mm
